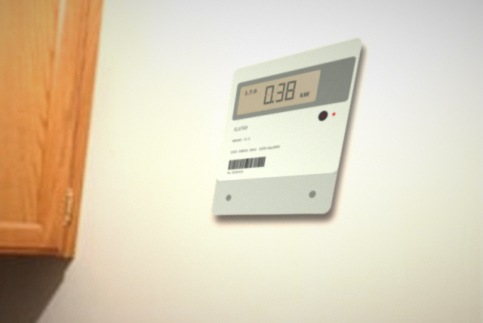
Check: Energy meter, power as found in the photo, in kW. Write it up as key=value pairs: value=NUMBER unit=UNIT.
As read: value=0.38 unit=kW
